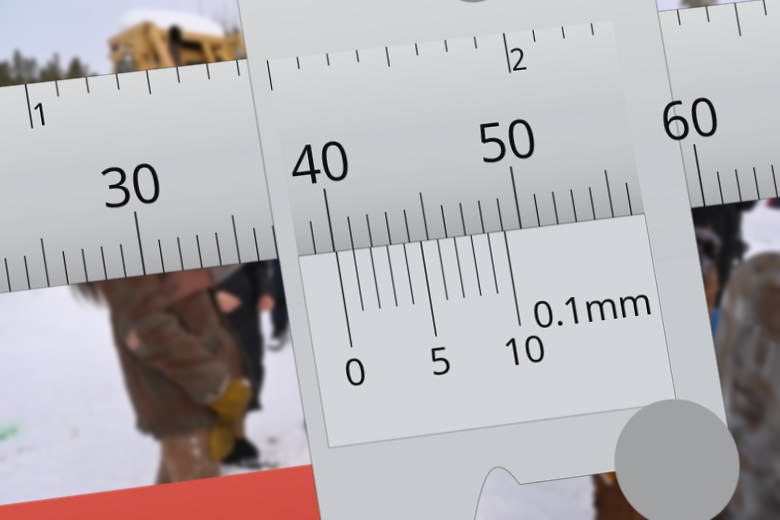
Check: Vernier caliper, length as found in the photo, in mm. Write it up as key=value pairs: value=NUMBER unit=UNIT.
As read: value=40.1 unit=mm
